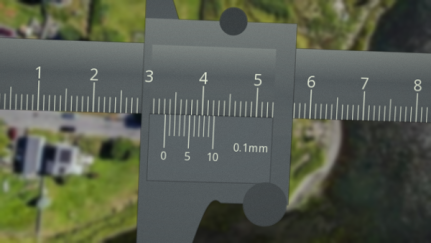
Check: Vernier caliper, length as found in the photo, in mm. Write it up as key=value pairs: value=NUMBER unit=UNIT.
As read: value=33.2 unit=mm
